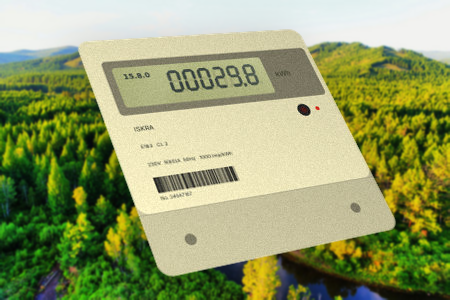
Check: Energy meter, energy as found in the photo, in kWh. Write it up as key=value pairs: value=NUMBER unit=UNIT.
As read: value=29.8 unit=kWh
